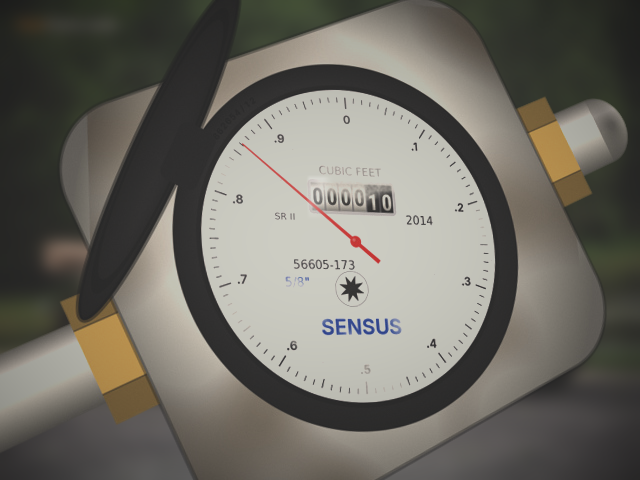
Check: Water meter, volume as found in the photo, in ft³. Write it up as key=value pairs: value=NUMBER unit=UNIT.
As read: value=9.86 unit=ft³
